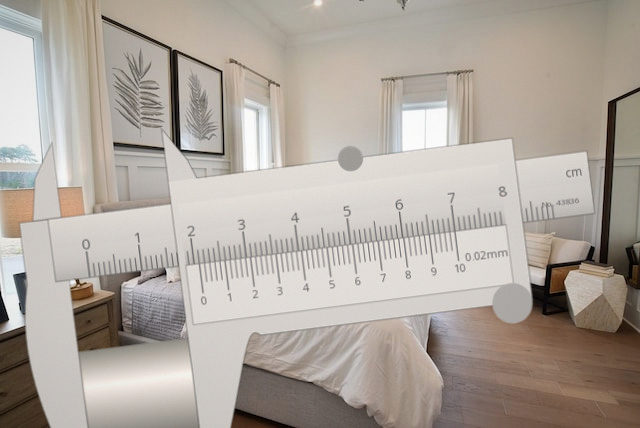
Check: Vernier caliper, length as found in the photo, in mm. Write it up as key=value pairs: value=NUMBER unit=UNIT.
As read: value=21.0 unit=mm
